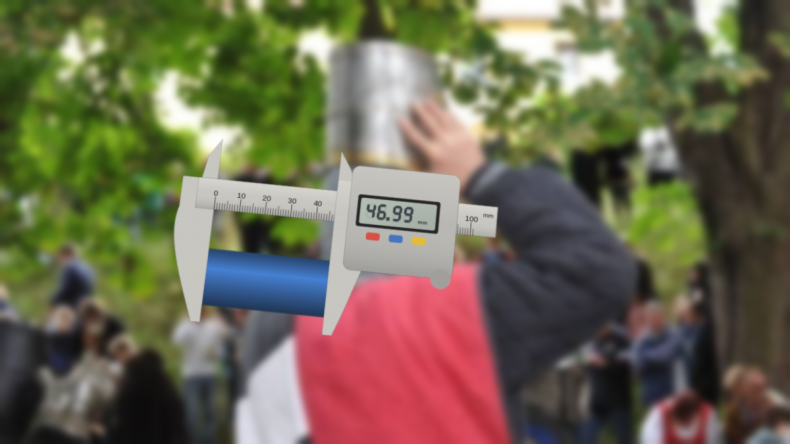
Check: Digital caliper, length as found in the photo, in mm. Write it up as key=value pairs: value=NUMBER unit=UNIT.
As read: value=46.99 unit=mm
